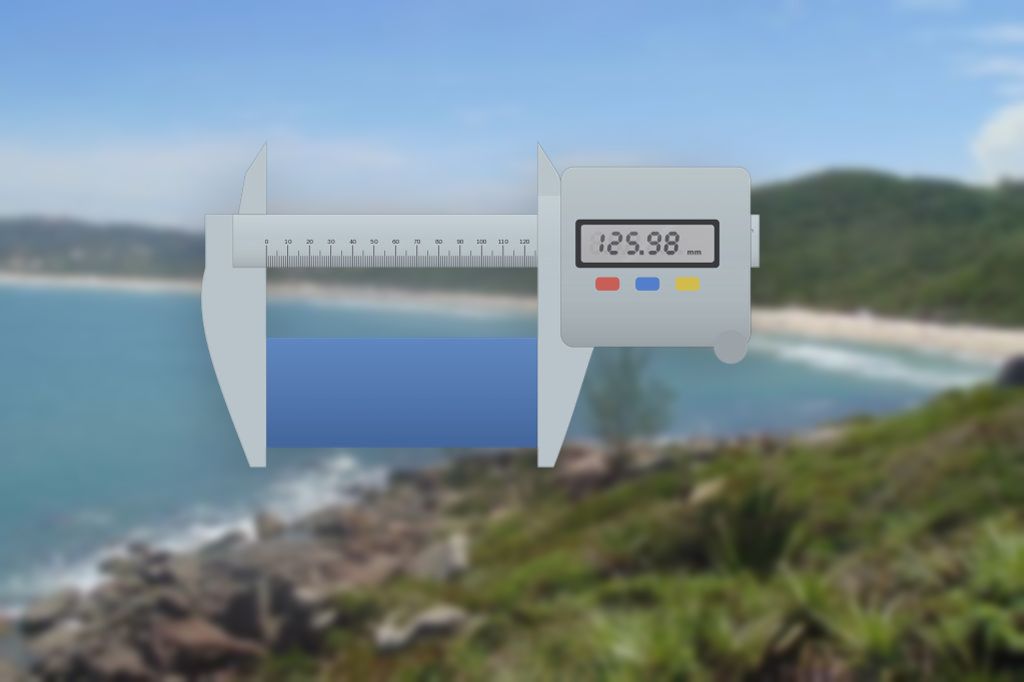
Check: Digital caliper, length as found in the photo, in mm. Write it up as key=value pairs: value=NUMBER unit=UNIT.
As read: value=125.98 unit=mm
